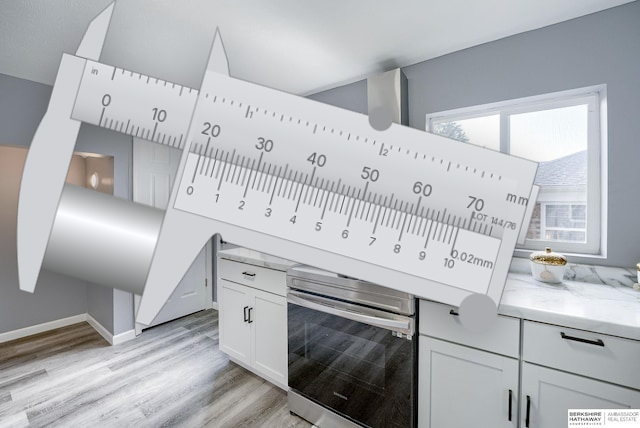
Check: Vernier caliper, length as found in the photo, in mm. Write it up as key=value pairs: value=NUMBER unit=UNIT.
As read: value=19.2 unit=mm
